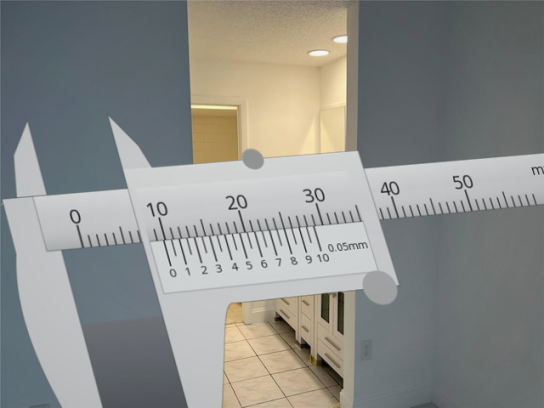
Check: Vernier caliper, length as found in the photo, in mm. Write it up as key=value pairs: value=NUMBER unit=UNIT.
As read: value=9.8 unit=mm
